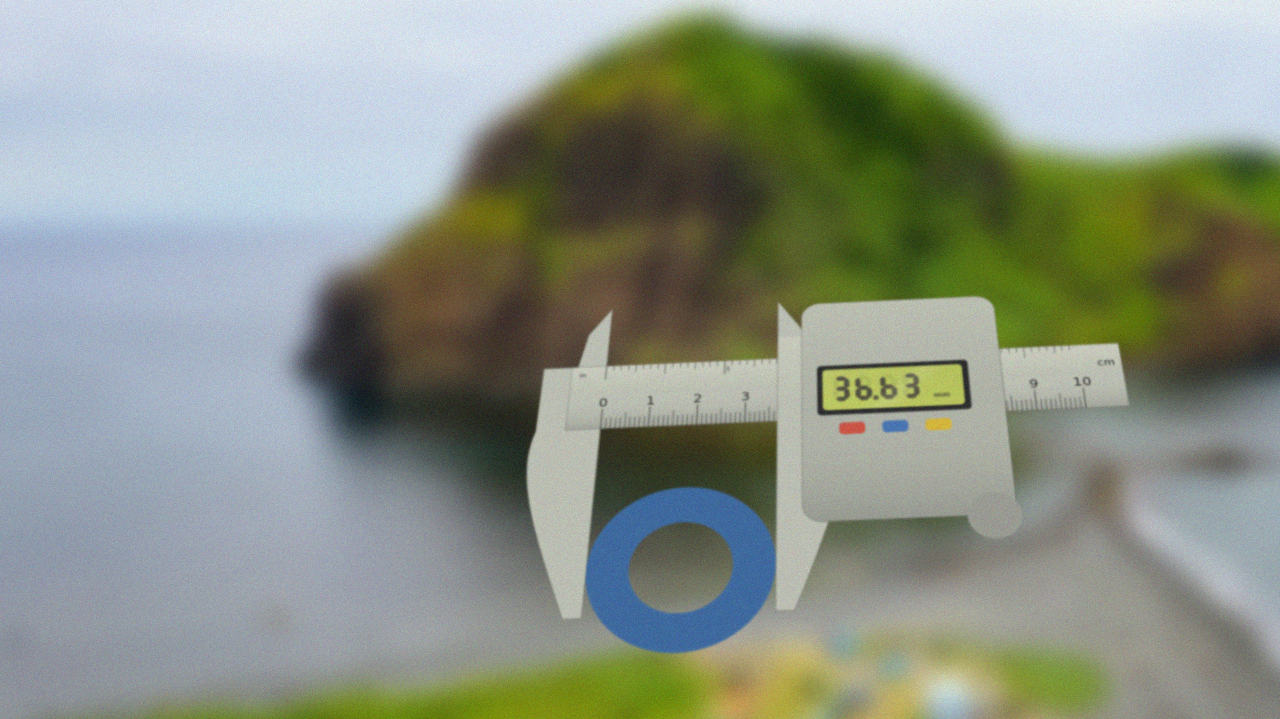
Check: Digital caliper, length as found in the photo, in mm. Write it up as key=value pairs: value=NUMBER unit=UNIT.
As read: value=36.63 unit=mm
